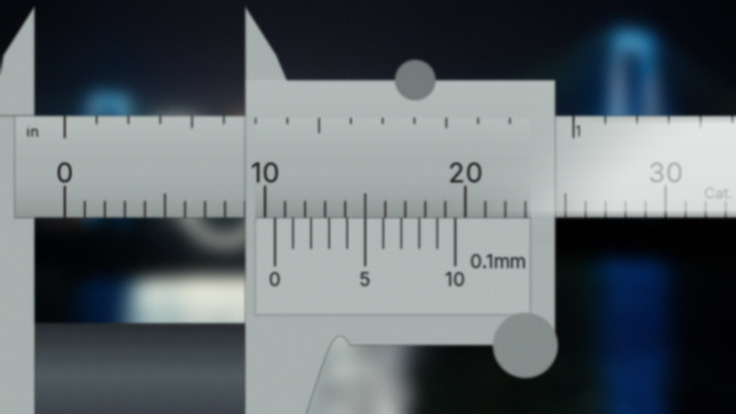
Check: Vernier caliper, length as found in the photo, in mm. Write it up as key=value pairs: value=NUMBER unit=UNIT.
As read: value=10.5 unit=mm
